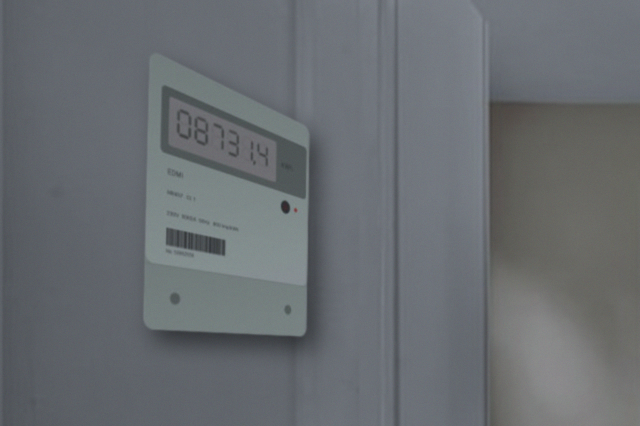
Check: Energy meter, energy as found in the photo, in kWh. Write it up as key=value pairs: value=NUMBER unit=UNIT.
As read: value=8731.4 unit=kWh
